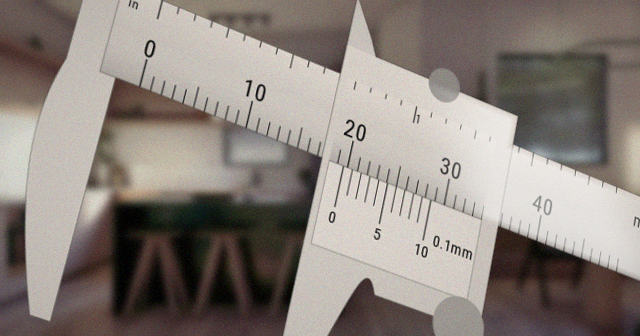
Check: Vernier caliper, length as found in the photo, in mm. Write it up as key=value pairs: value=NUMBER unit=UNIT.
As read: value=19.6 unit=mm
